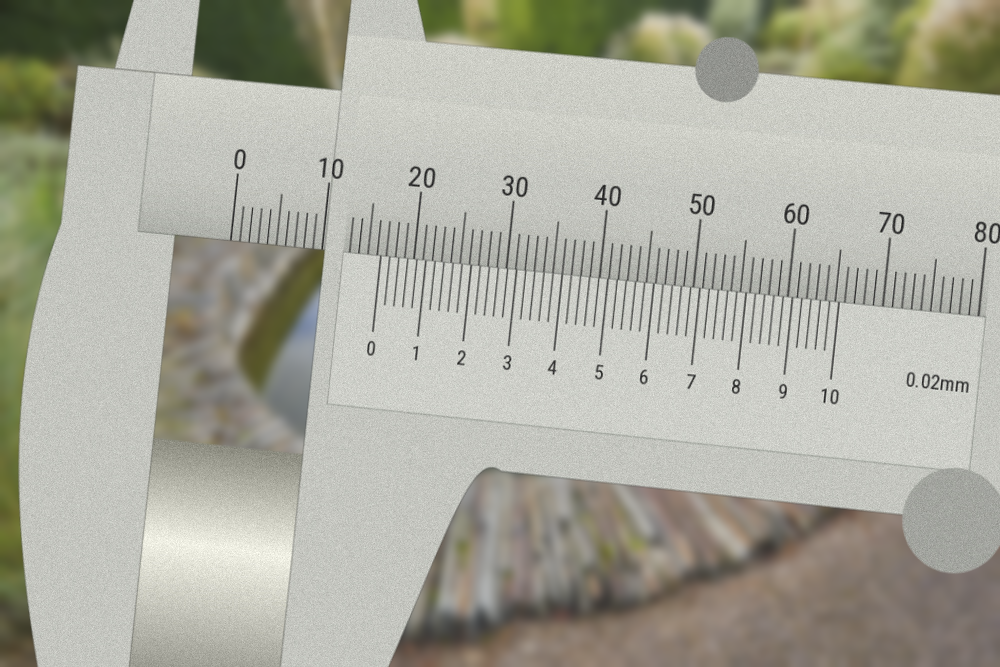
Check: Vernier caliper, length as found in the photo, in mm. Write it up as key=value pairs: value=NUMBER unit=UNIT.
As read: value=16.4 unit=mm
